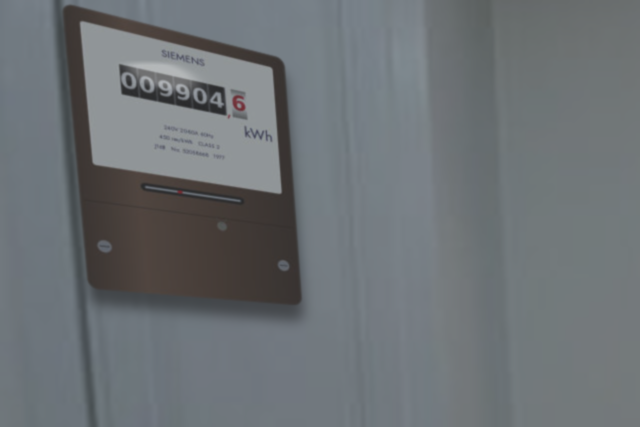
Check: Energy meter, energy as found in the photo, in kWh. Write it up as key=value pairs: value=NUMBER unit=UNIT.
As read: value=9904.6 unit=kWh
